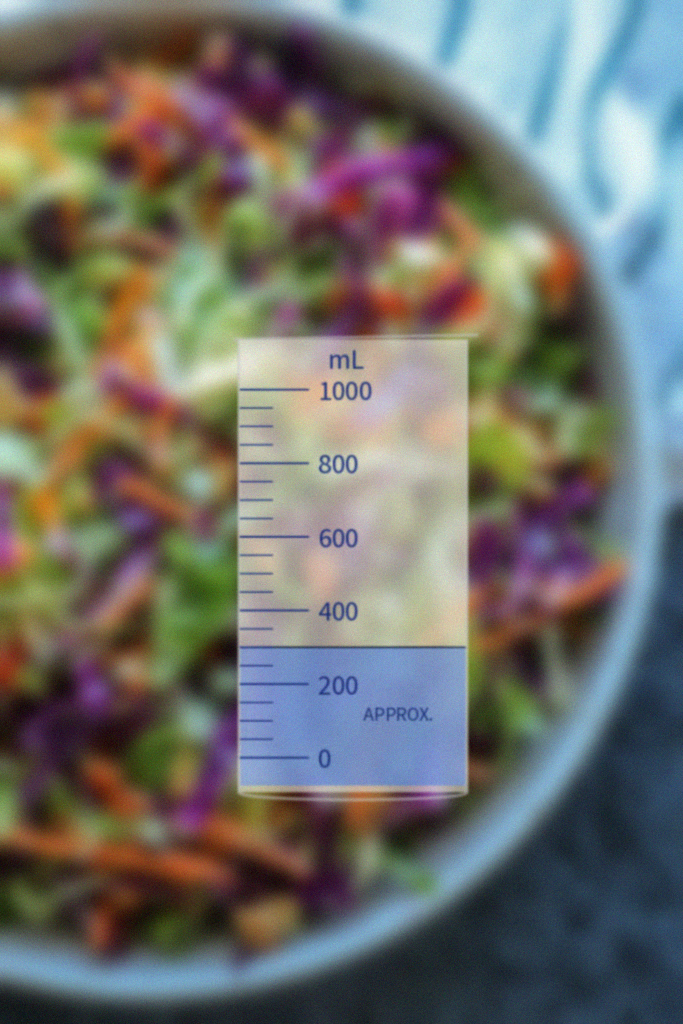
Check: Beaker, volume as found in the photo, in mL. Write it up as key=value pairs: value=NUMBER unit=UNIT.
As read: value=300 unit=mL
